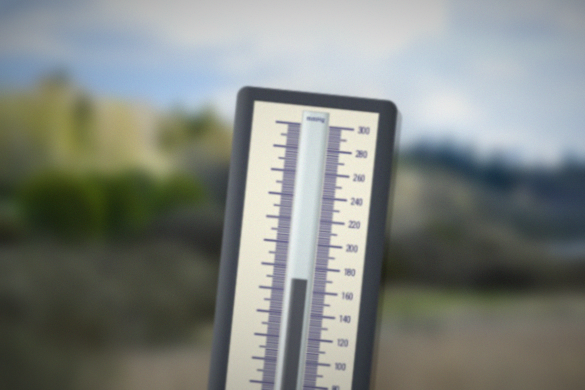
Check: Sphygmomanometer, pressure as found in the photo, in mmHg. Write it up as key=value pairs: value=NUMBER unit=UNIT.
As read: value=170 unit=mmHg
